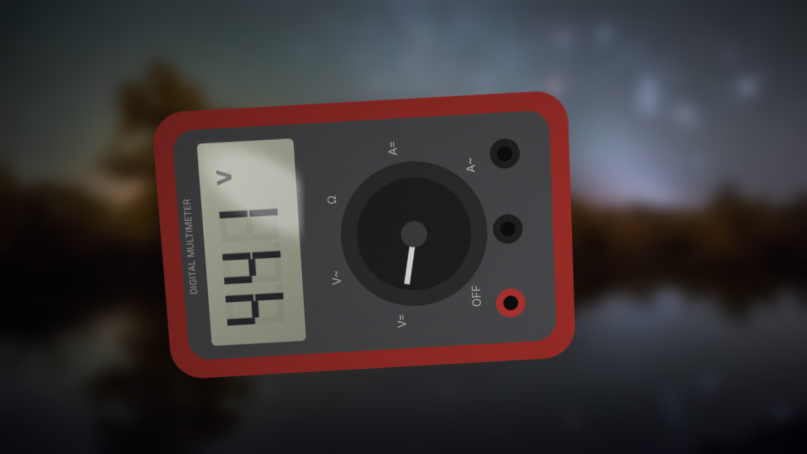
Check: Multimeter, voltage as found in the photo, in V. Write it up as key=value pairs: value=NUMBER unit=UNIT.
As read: value=441 unit=V
